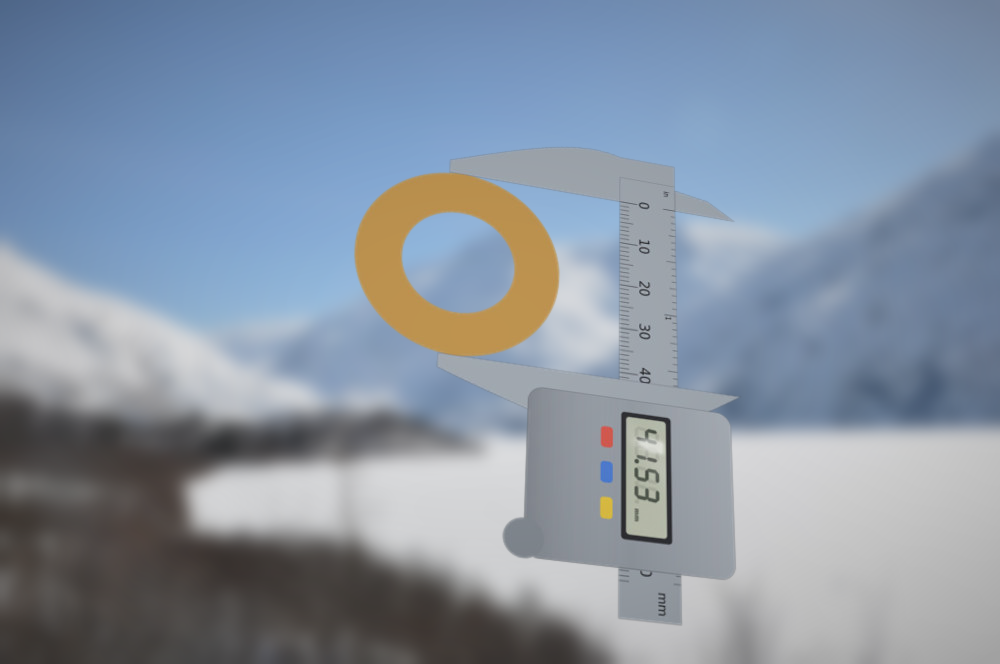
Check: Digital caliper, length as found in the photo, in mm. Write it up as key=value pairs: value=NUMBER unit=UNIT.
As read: value=41.53 unit=mm
